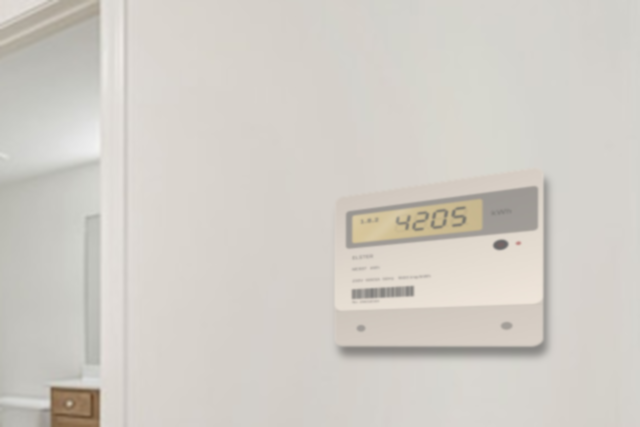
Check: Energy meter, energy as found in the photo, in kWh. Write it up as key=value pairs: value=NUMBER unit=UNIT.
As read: value=4205 unit=kWh
